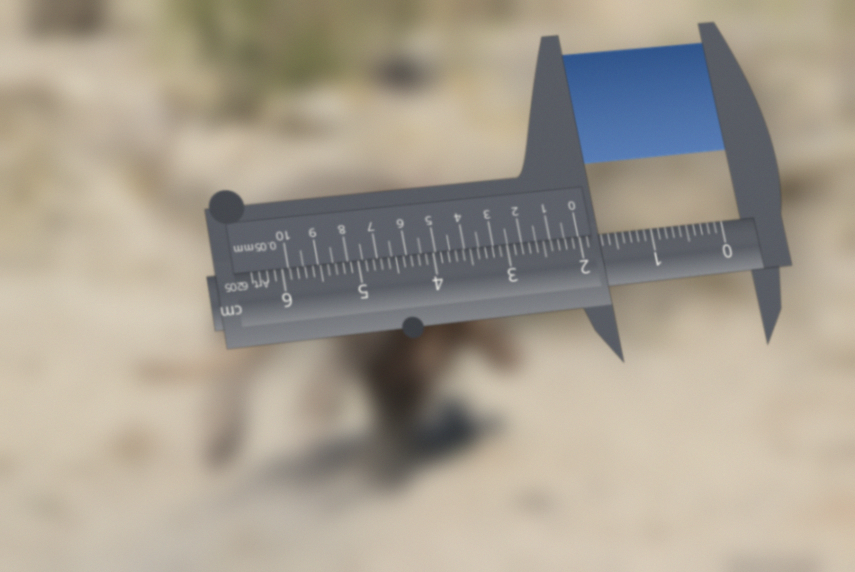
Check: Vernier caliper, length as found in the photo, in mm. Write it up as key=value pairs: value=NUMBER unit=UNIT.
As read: value=20.2 unit=mm
